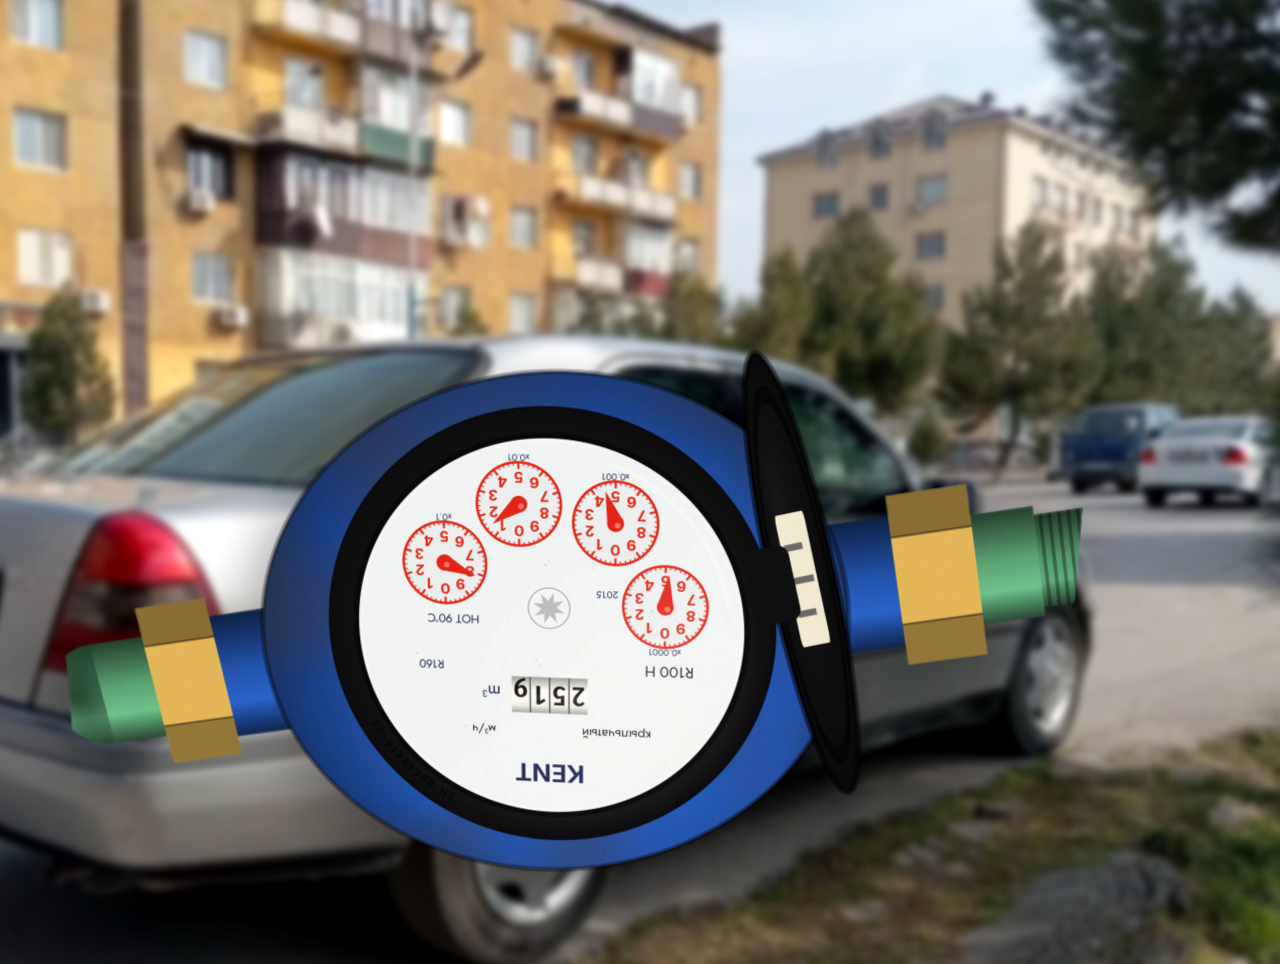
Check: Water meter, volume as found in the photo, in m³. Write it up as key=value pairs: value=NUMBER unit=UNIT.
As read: value=2518.8145 unit=m³
